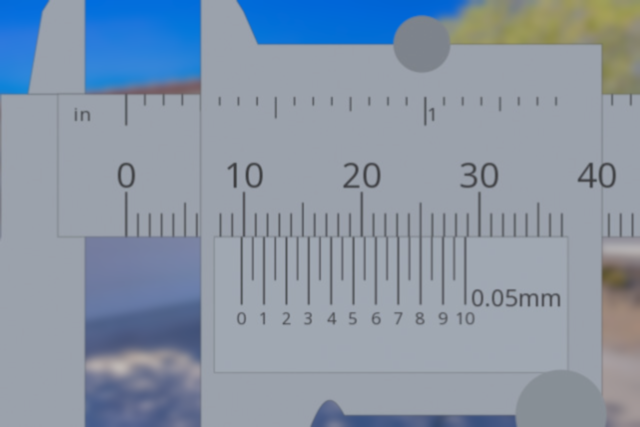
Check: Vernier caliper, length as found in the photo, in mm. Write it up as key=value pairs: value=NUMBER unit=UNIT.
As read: value=9.8 unit=mm
